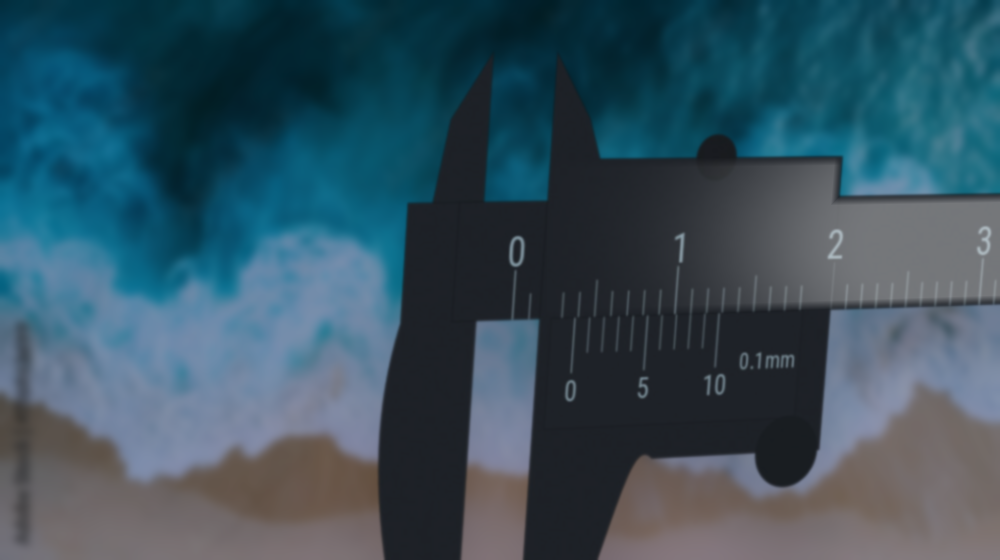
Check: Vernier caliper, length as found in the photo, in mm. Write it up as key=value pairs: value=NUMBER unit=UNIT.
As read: value=3.8 unit=mm
